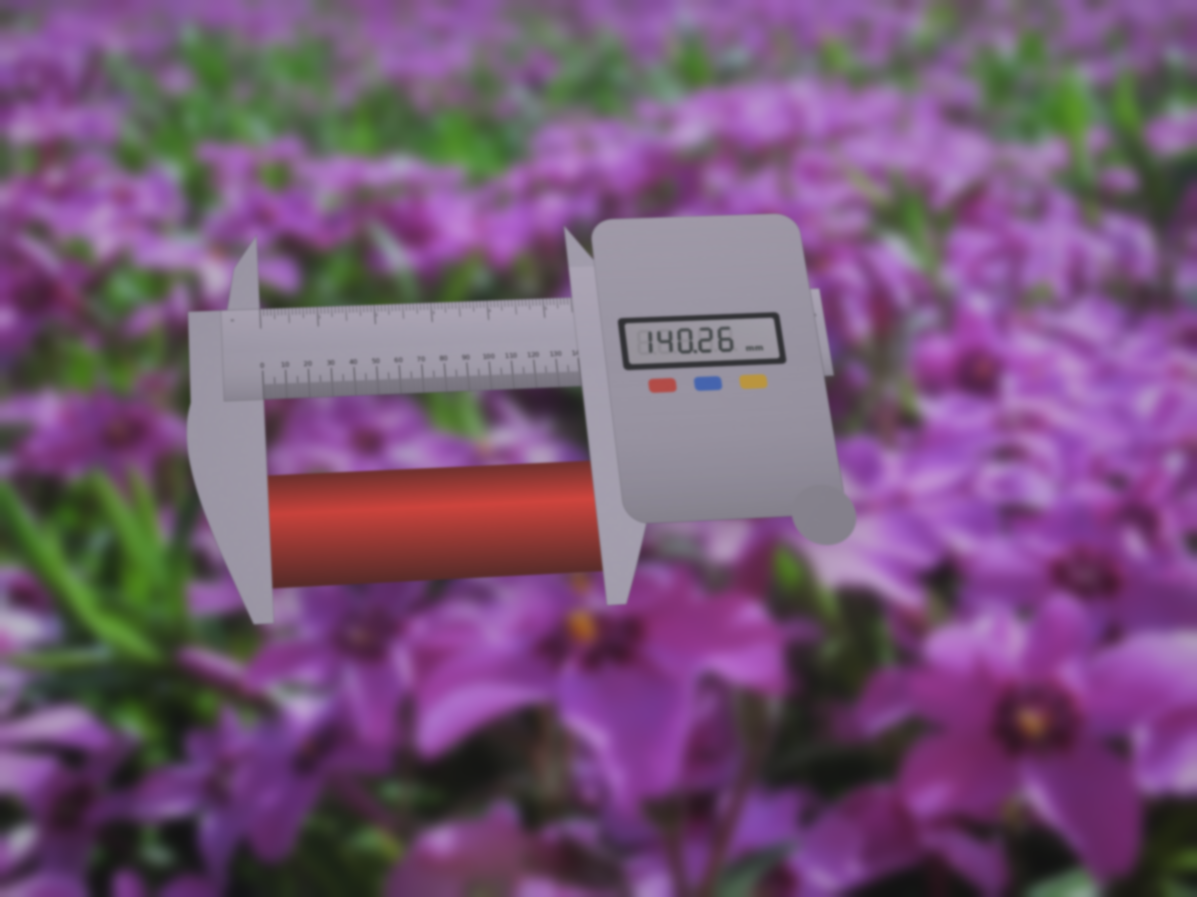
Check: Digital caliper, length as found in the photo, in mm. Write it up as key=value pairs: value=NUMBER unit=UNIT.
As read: value=140.26 unit=mm
